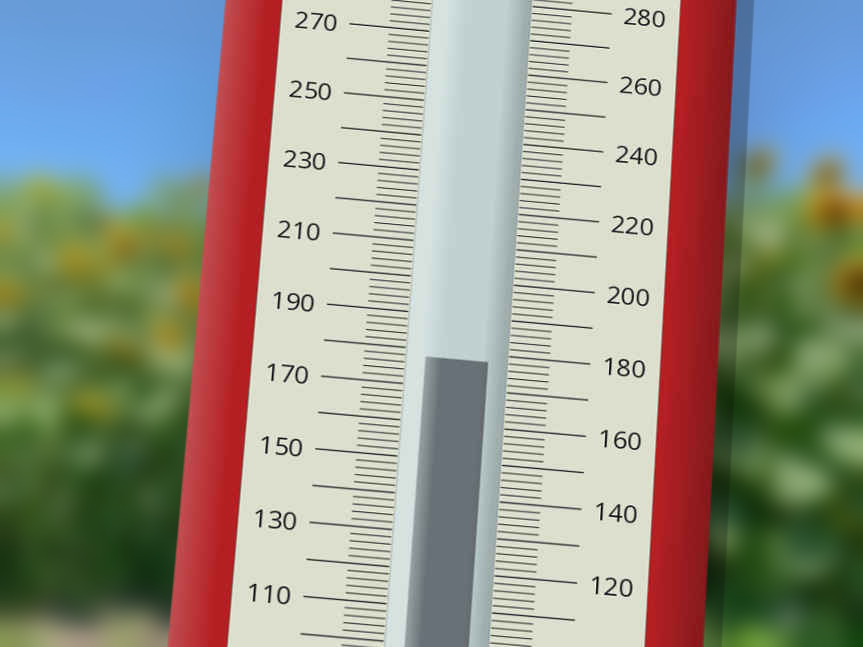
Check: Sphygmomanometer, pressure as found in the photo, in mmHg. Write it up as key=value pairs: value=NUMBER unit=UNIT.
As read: value=178 unit=mmHg
